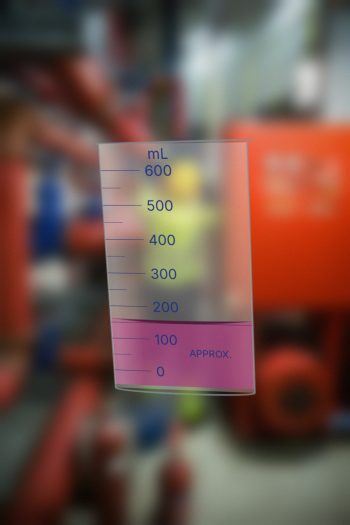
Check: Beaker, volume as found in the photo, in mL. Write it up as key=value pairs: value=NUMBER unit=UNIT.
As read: value=150 unit=mL
